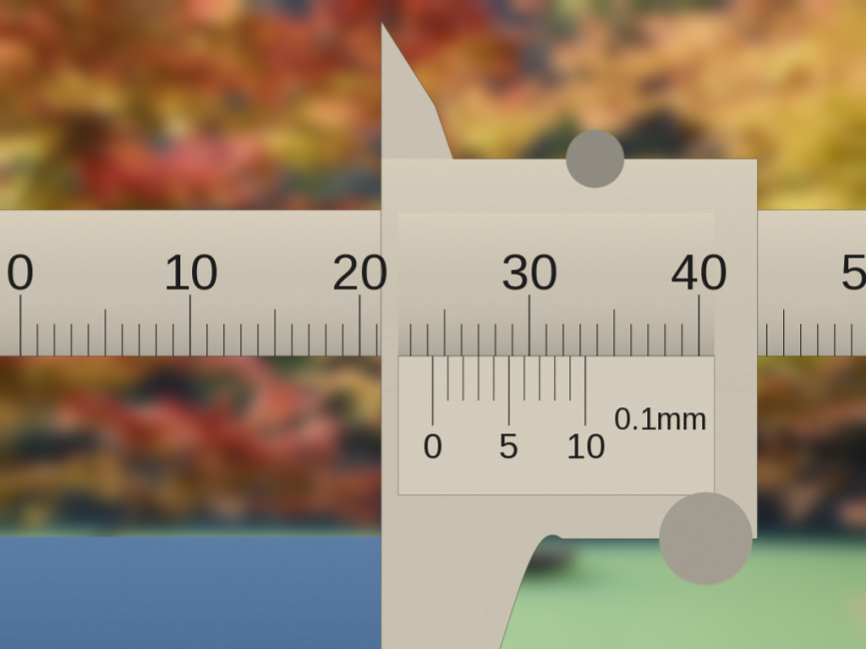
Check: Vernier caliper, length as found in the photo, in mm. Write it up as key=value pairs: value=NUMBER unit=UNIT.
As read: value=24.3 unit=mm
